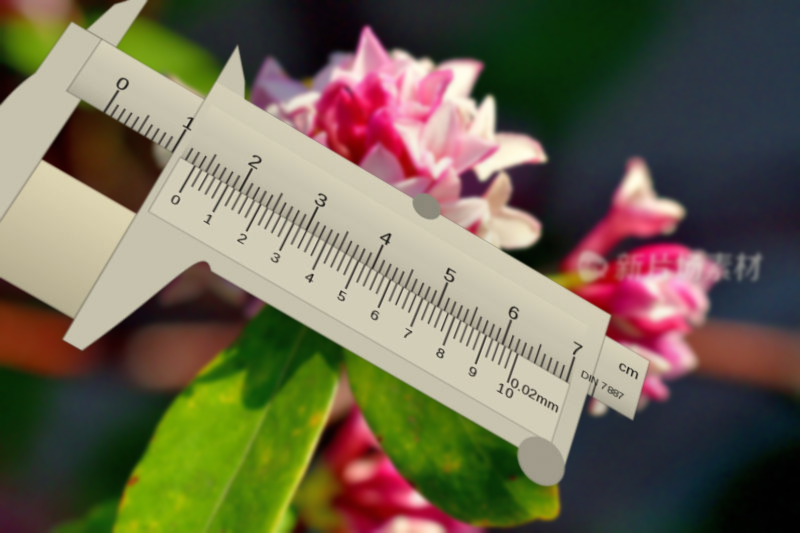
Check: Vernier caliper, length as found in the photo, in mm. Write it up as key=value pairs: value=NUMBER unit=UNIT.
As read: value=13.4 unit=mm
